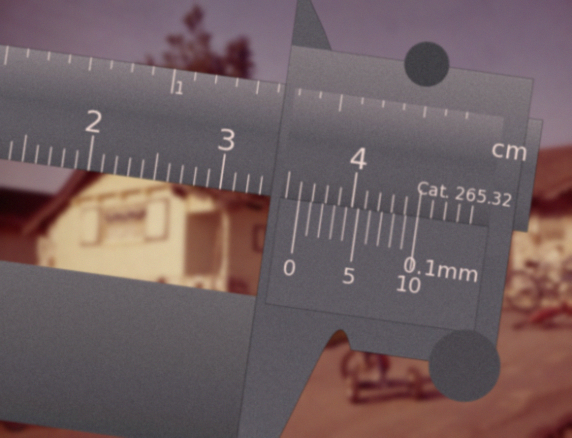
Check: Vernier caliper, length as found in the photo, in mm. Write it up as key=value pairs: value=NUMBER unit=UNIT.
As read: value=36.0 unit=mm
